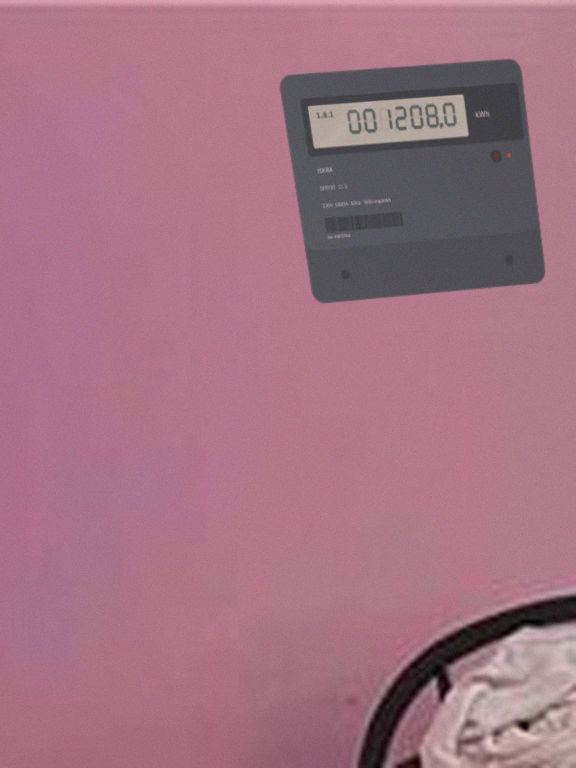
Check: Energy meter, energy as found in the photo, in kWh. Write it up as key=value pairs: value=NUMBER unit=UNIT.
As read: value=1208.0 unit=kWh
